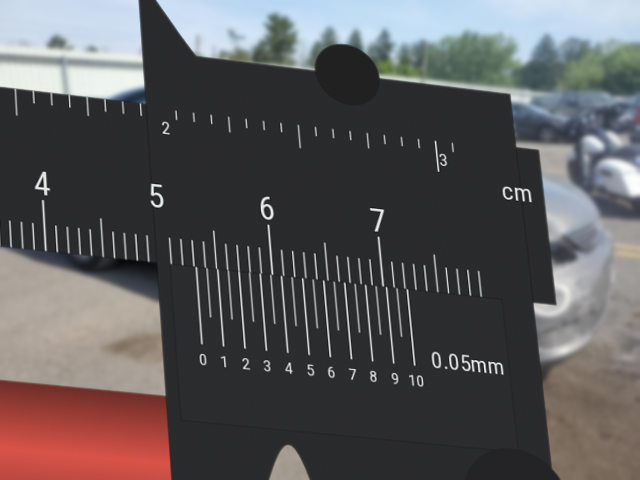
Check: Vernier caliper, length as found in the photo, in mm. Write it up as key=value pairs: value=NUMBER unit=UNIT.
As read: value=53.2 unit=mm
